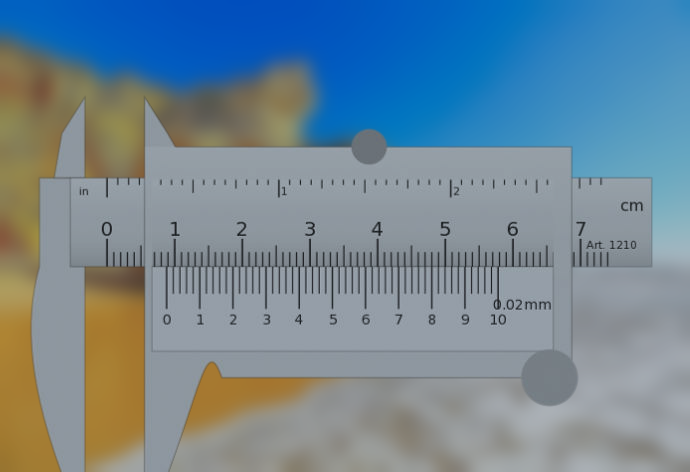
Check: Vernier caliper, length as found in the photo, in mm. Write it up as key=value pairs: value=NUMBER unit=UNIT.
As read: value=8.8 unit=mm
